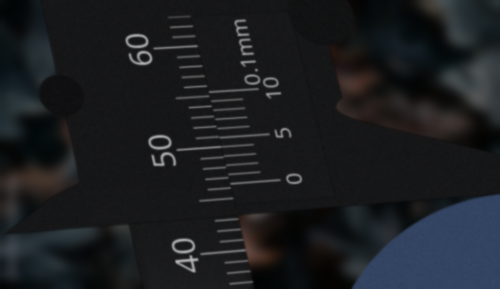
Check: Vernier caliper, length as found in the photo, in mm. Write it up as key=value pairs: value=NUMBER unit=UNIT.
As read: value=46.4 unit=mm
